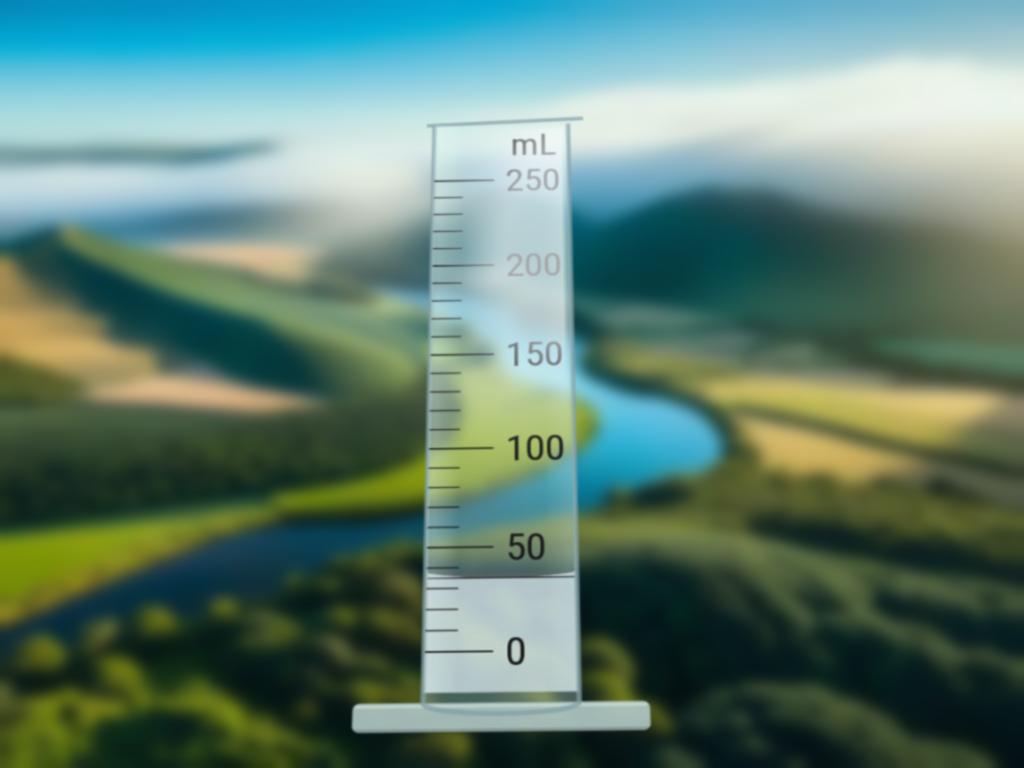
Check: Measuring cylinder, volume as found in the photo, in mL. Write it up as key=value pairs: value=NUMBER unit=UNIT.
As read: value=35 unit=mL
